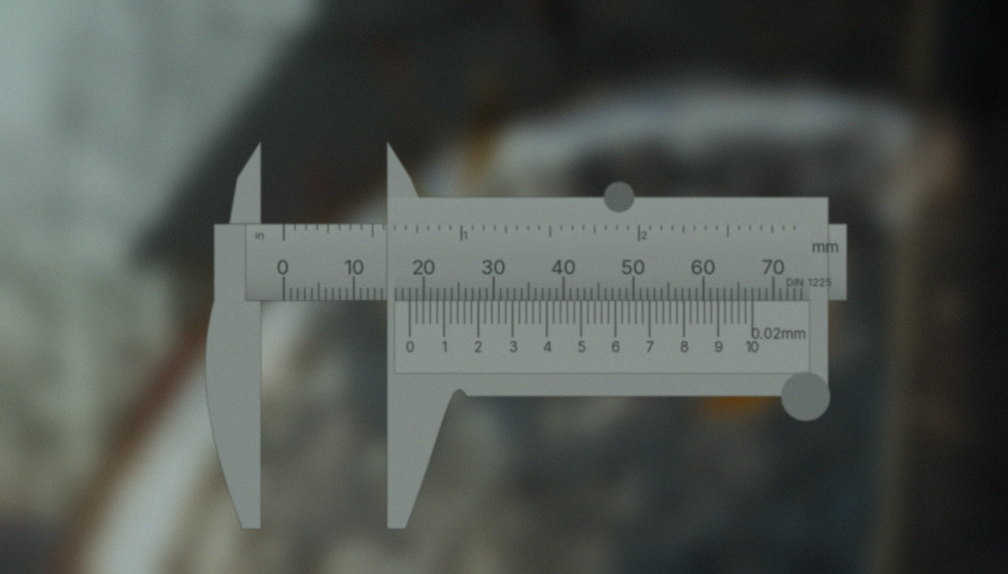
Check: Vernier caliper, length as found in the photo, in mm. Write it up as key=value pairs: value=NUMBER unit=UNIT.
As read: value=18.0 unit=mm
